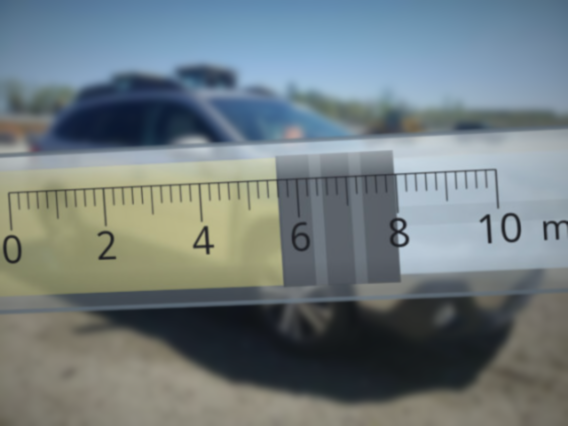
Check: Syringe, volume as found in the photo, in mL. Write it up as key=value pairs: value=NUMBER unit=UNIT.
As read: value=5.6 unit=mL
